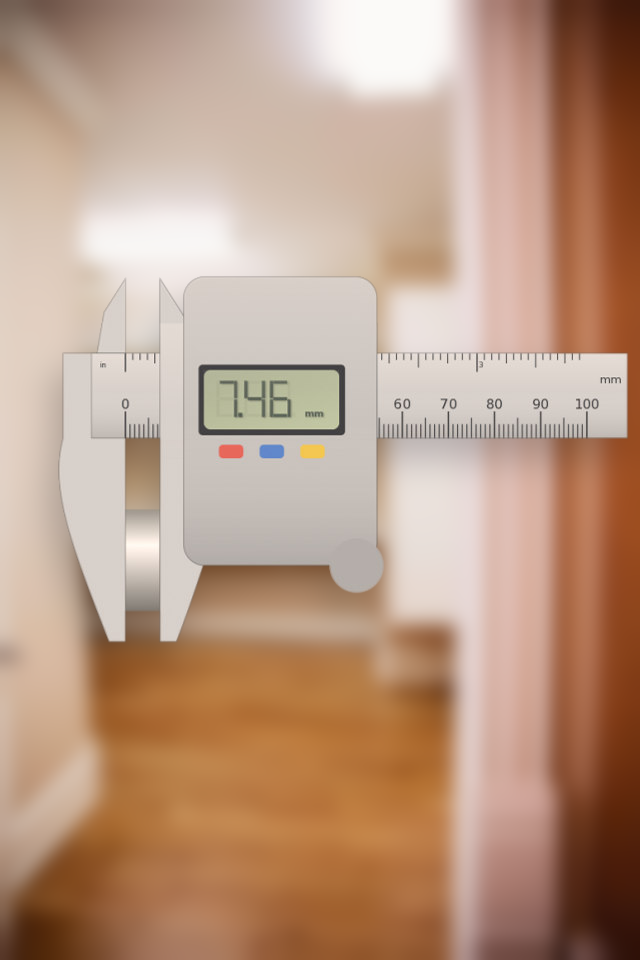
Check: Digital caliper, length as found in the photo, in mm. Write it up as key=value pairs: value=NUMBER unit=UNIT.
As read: value=7.46 unit=mm
